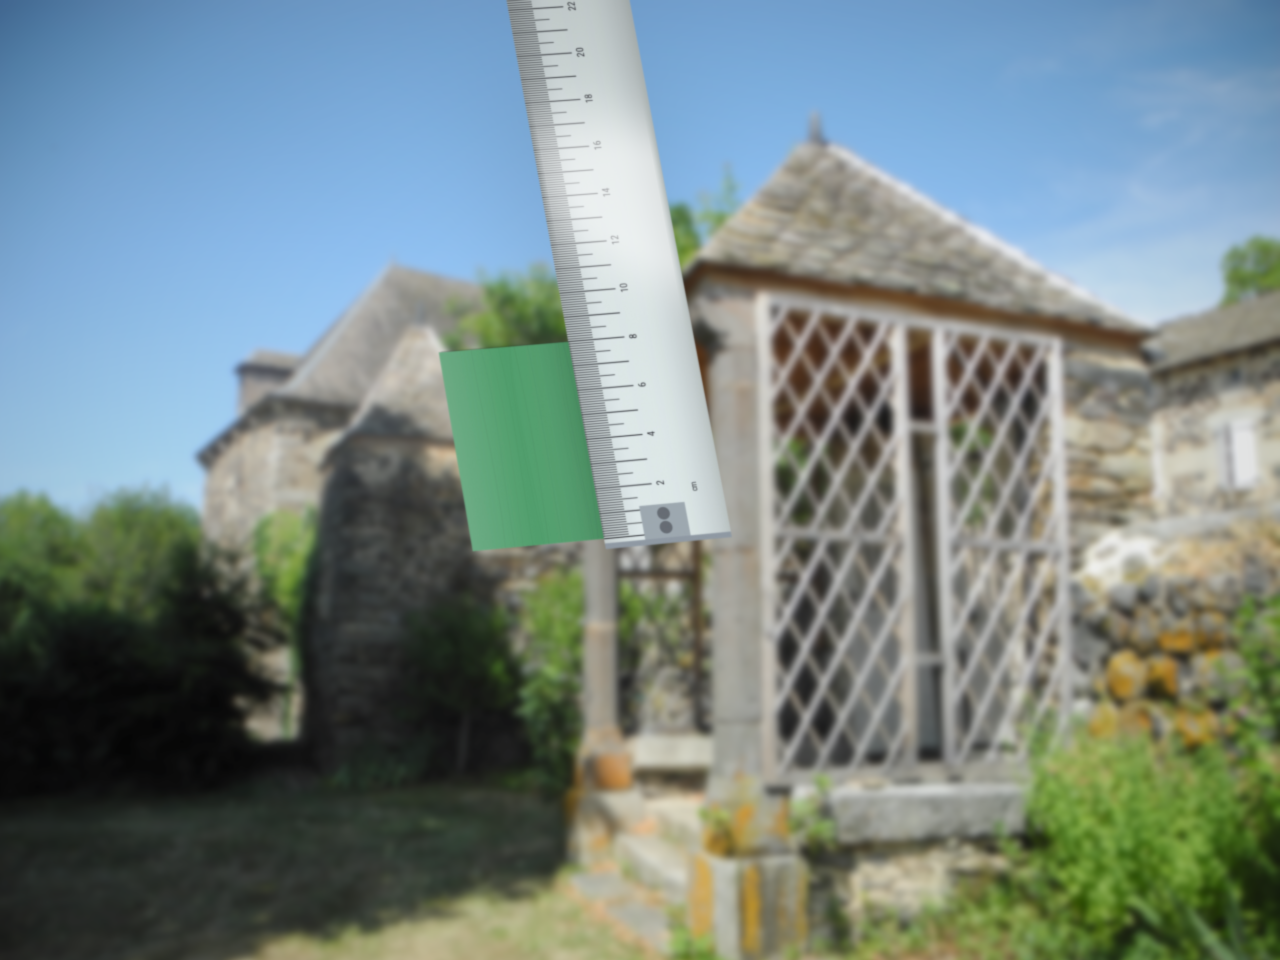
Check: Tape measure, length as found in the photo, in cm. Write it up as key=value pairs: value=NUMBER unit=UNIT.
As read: value=8 unit=cm
